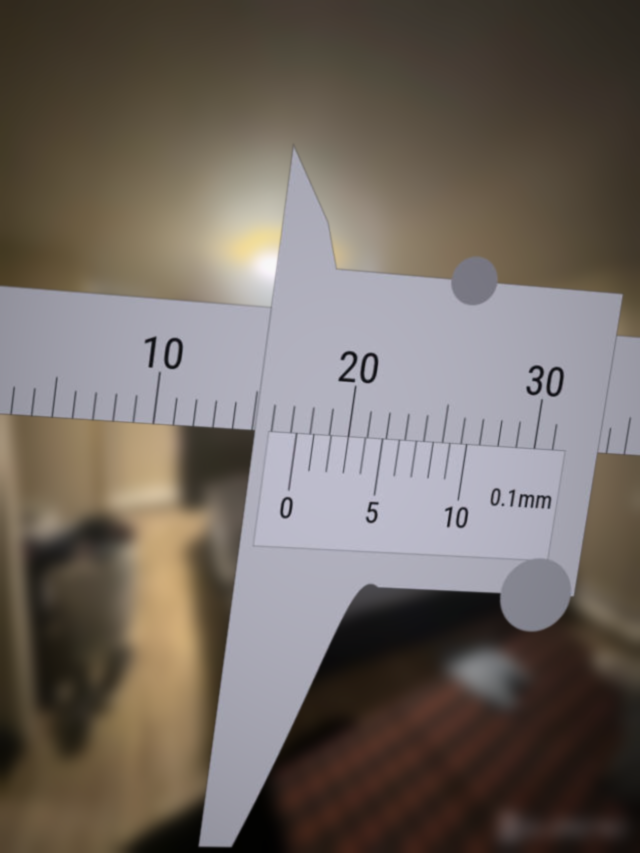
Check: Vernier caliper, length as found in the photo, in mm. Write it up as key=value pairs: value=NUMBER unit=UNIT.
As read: value=17.3 unit=mm
